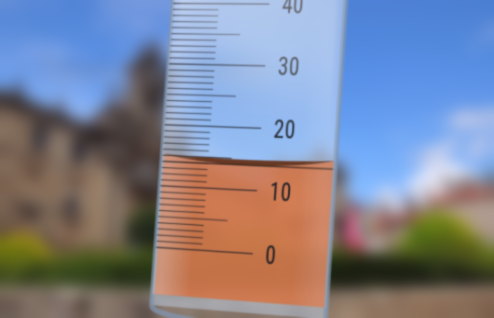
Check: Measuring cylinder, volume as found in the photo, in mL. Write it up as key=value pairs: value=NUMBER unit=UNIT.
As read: value=14 unit=mL
